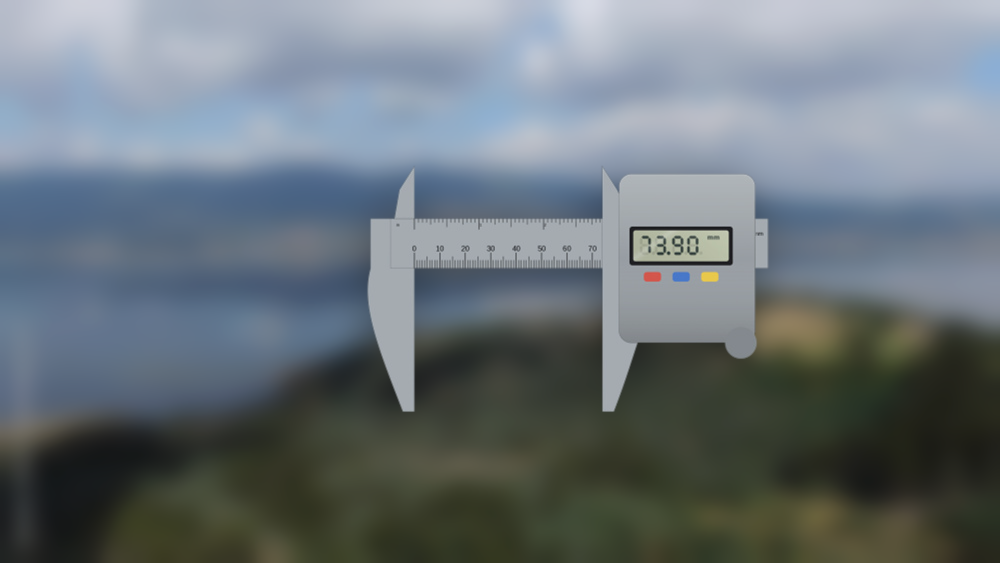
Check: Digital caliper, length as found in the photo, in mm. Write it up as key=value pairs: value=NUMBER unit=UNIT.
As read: value=73.90 unit=mm
